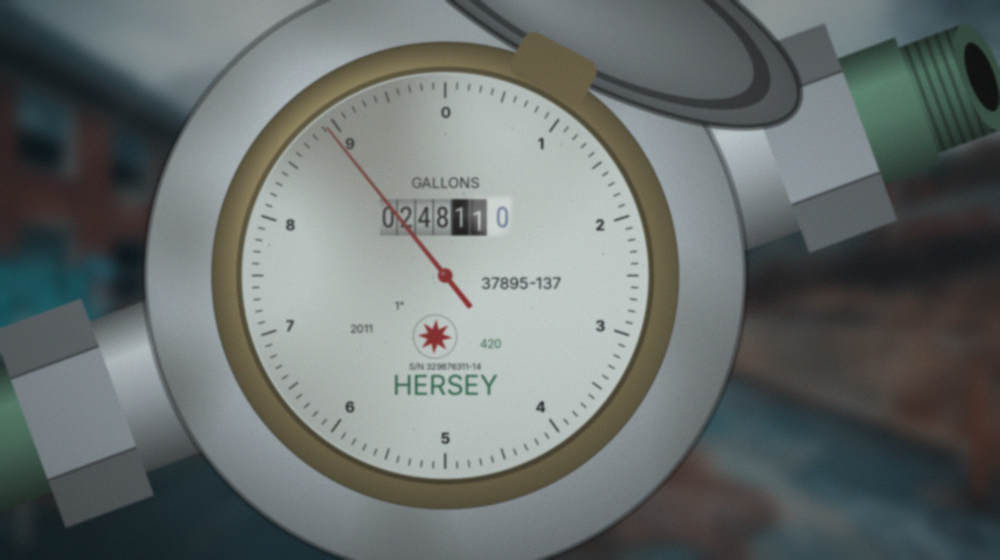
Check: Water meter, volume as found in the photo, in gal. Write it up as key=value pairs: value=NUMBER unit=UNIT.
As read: value=248108.9 unit=gal
